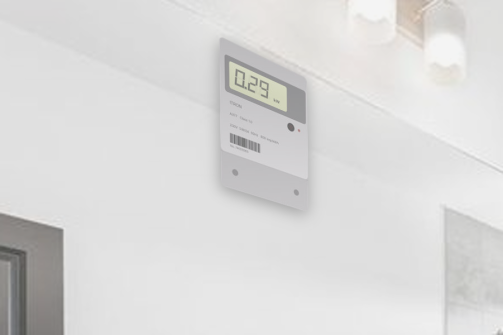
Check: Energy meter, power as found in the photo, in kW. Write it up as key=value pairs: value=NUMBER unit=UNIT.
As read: value=0.29 unit=kW
